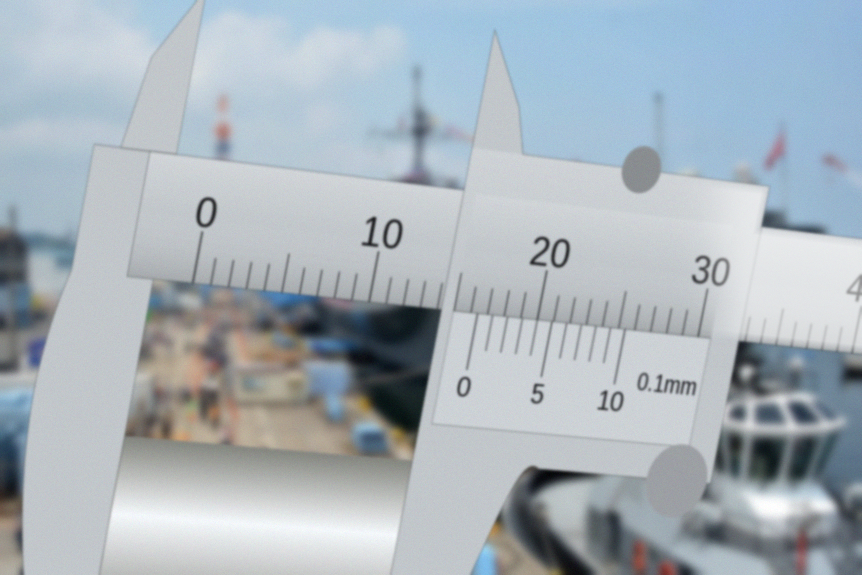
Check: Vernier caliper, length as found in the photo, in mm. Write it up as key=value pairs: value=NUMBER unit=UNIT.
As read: value=16.4 unit=mm
